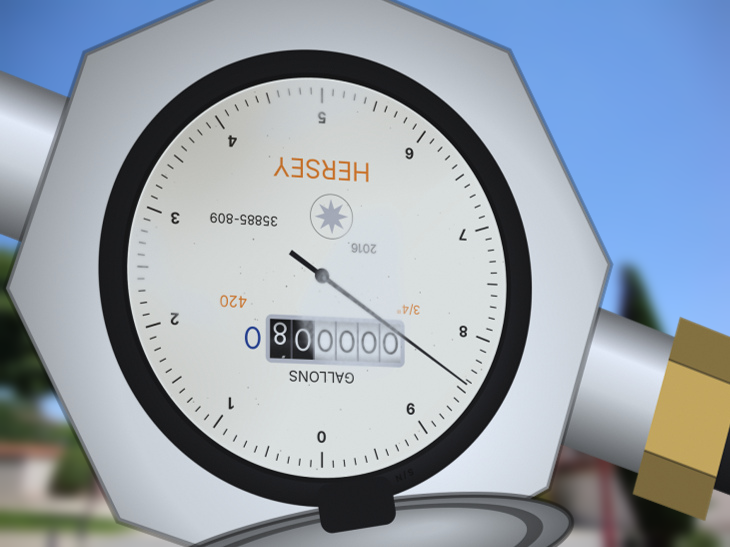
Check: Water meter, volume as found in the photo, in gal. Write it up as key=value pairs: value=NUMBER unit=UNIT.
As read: value=78.4 unit=gal
